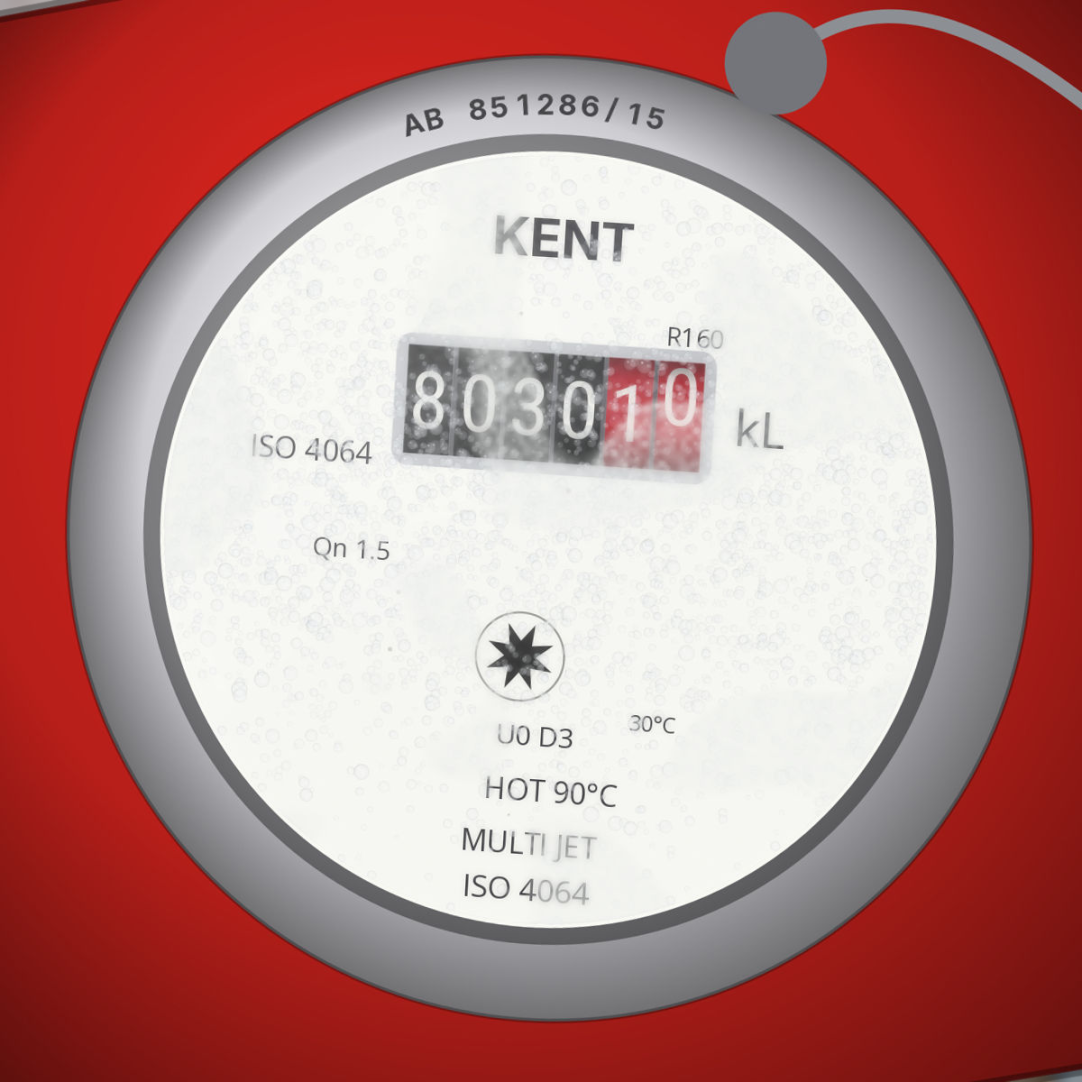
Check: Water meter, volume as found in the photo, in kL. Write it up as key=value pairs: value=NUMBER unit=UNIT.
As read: value=8030.10 unit=kL
